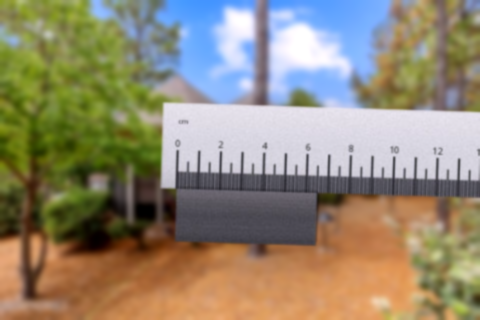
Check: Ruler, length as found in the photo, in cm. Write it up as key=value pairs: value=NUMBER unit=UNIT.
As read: value=6.5 unit=cm
